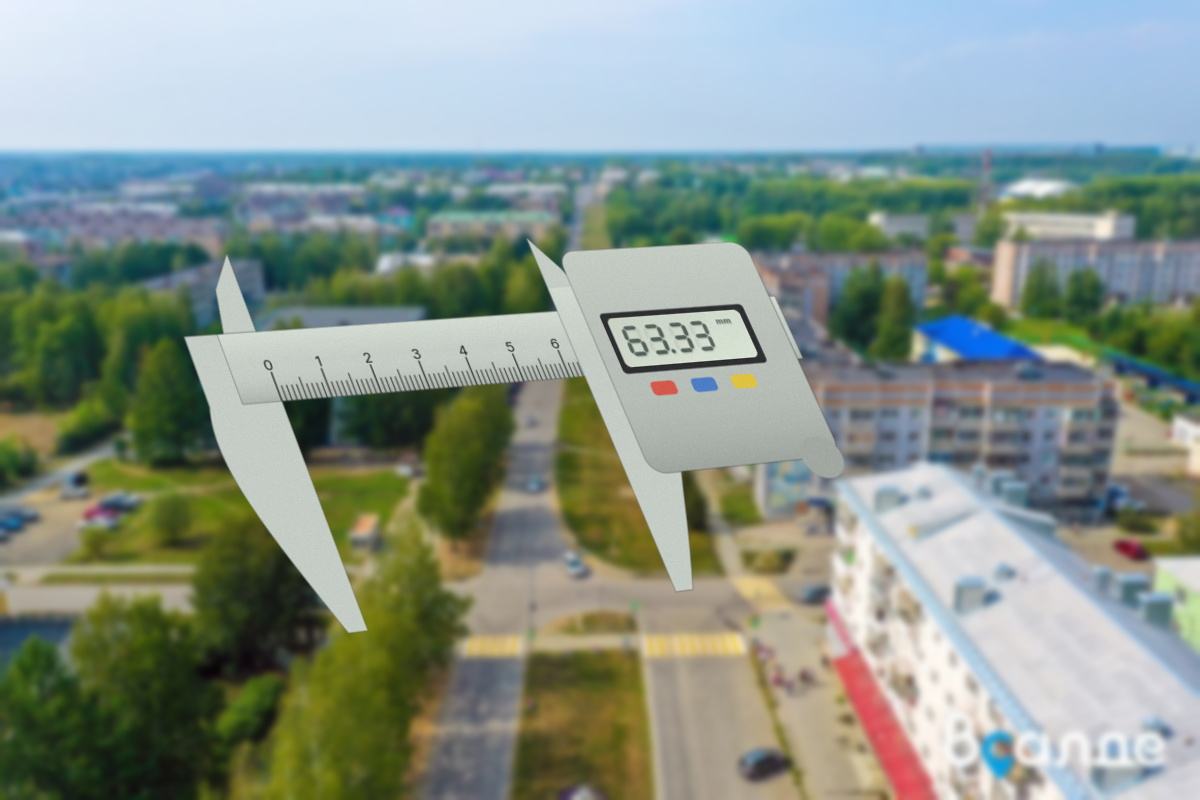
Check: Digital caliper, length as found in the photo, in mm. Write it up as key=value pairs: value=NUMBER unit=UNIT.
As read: value=63.33 unit=mm
